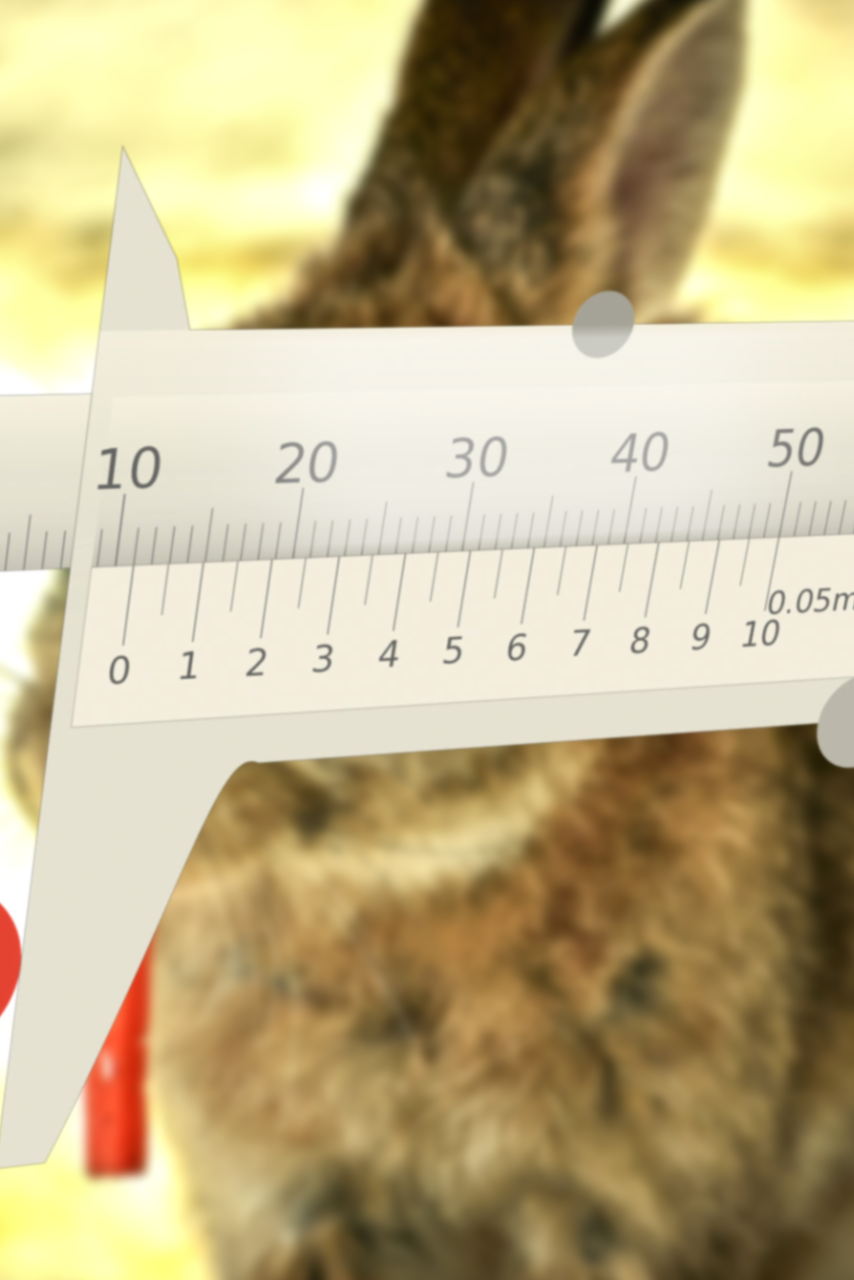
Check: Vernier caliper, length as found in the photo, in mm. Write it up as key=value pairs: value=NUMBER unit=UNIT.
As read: value=11.0 unit=mm
